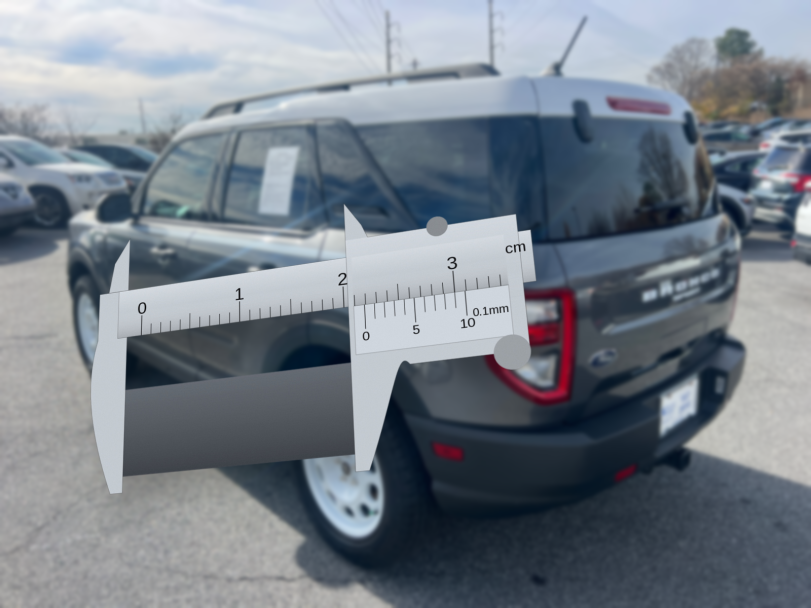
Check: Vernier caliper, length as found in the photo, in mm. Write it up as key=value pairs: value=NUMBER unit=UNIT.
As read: value=21.9 unit=mm
